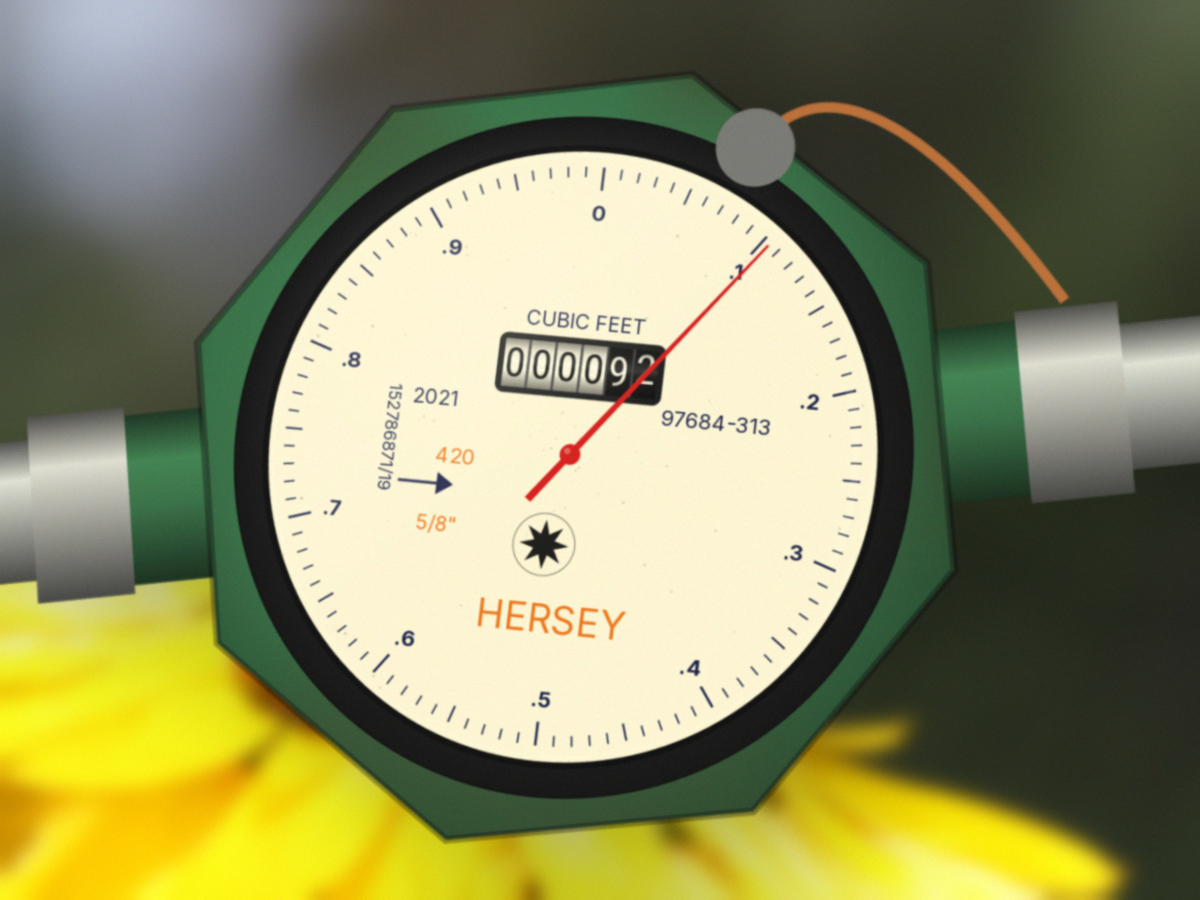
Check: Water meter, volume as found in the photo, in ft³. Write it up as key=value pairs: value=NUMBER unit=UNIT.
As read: value=92.10 unit=ft³
